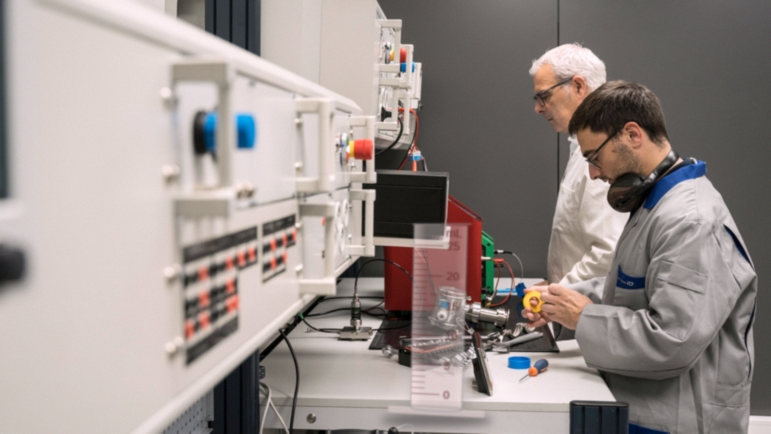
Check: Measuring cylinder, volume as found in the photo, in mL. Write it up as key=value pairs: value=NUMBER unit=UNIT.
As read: value=5 unit=mL
